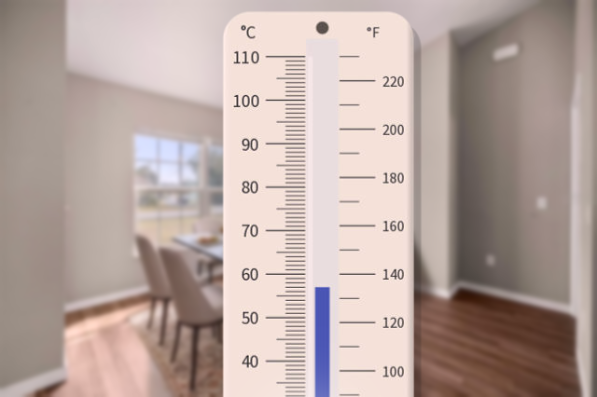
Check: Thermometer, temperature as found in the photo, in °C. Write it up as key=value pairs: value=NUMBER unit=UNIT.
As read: value=57 unit=°C
